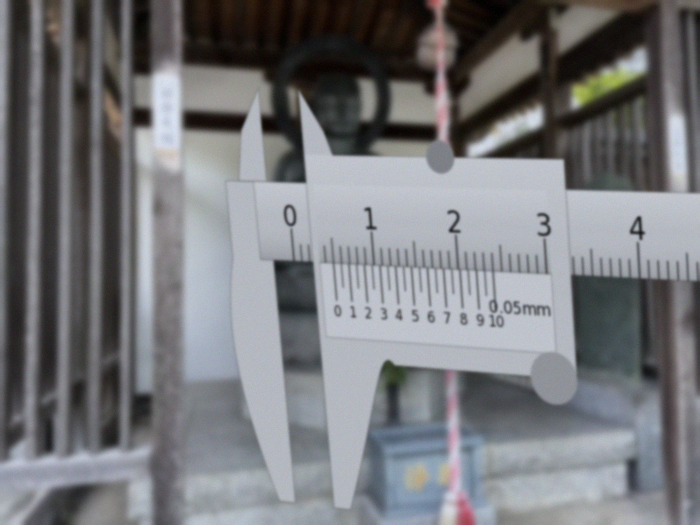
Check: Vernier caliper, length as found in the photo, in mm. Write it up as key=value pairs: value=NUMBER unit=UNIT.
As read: value=5.0 unit=mm
